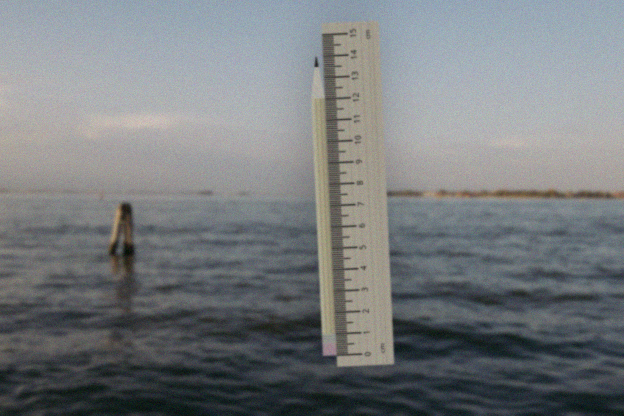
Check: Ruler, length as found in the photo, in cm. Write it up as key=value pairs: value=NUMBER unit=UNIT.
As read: value=14 unit=cm
